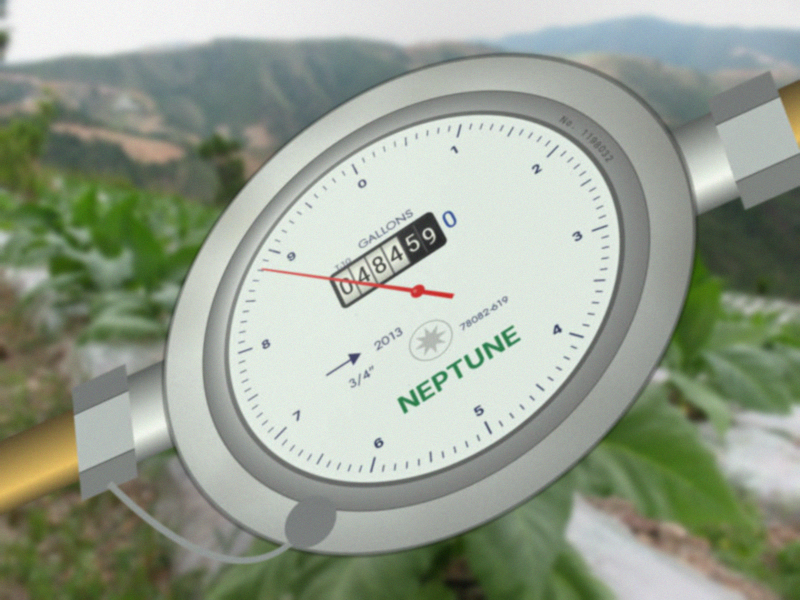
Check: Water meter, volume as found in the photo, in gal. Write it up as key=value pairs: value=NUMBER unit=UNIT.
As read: value=484588.8 unit=gal
